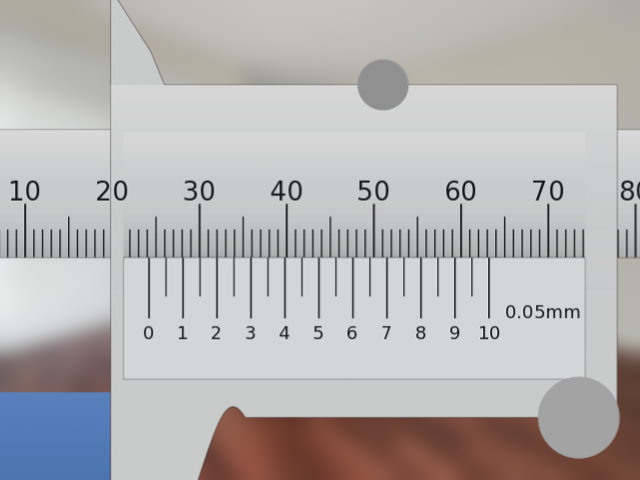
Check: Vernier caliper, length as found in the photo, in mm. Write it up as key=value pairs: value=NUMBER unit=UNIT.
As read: value=24.2 unit=mm
